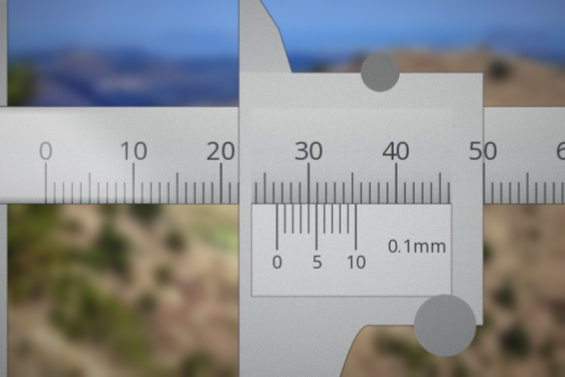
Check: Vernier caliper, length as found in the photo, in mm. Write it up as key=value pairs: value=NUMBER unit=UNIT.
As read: value=26.4 unit=mm
